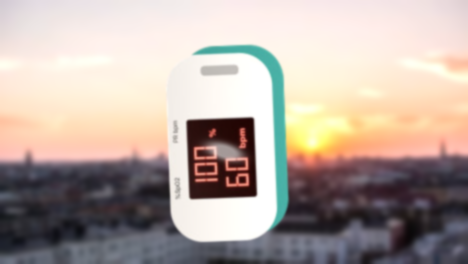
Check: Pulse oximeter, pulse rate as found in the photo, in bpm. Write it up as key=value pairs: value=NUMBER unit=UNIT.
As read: value=60 unit=bpm
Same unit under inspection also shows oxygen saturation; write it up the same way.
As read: value=100 unit=%
